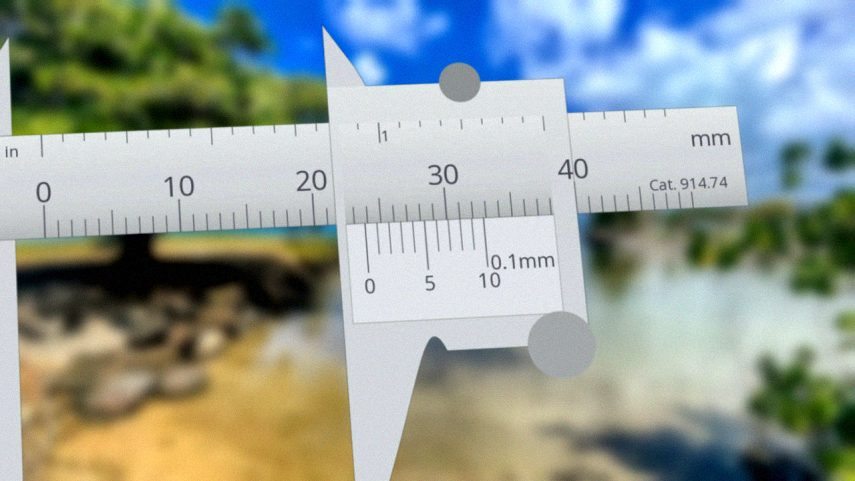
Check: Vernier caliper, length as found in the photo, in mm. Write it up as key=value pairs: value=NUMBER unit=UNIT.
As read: value=23.8 unit=mm
